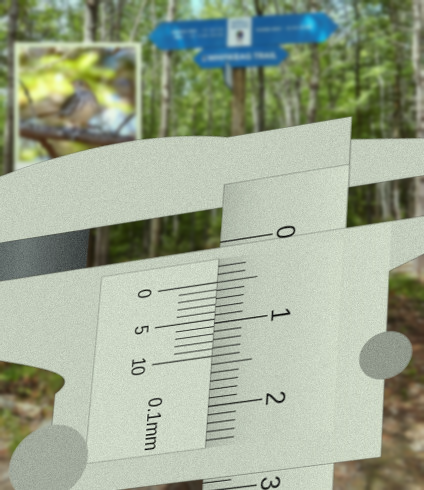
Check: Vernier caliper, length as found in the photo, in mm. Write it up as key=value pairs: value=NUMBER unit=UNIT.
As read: value=5.0 unit=mm
